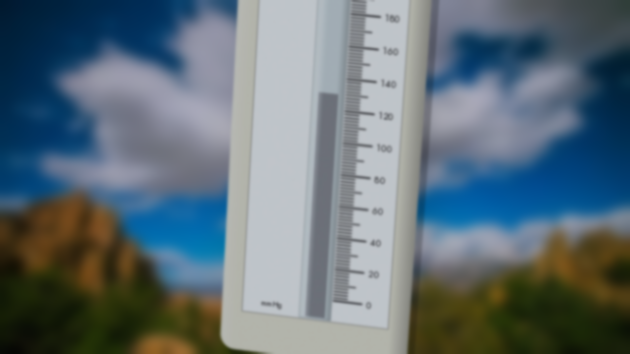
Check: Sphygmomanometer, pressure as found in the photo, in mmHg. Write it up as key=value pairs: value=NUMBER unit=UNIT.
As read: value=130 unit=mmHg
